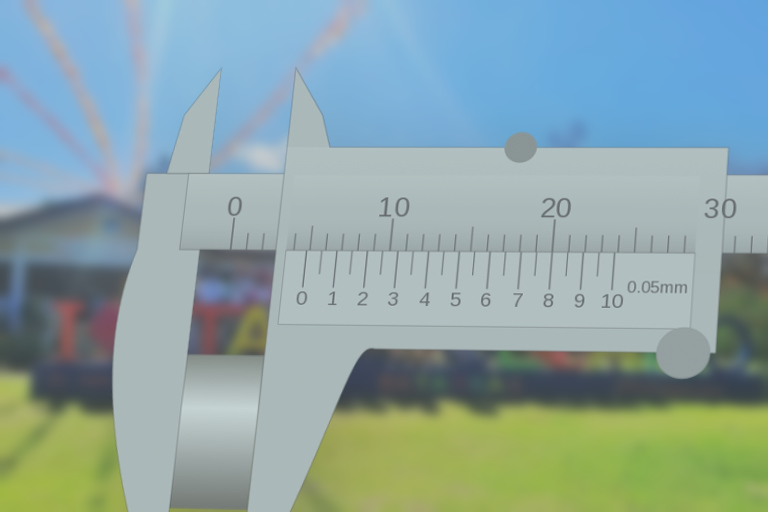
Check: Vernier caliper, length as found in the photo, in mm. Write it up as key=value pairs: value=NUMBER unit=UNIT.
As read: value=4.8 unit=mm
